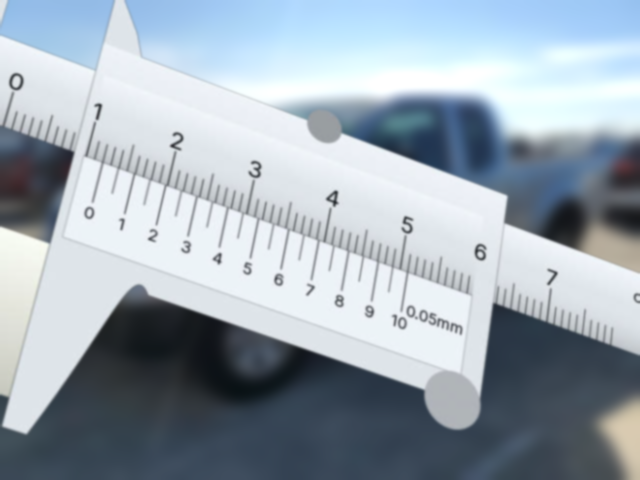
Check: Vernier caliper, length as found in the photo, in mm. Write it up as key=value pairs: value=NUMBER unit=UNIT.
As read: value=12.0 unit=mm
